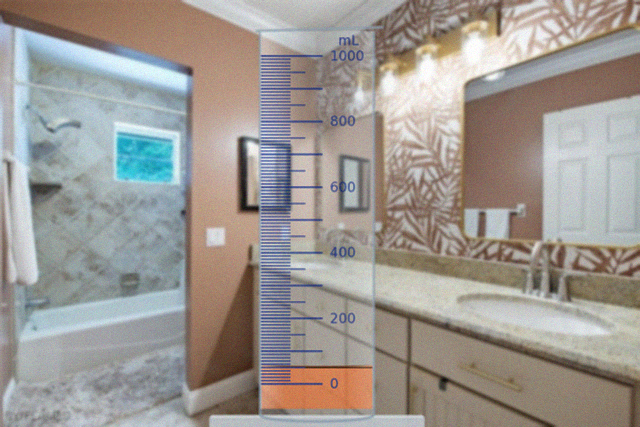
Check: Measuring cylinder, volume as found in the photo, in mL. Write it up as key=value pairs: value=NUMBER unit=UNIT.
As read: value=50 unit=mL
